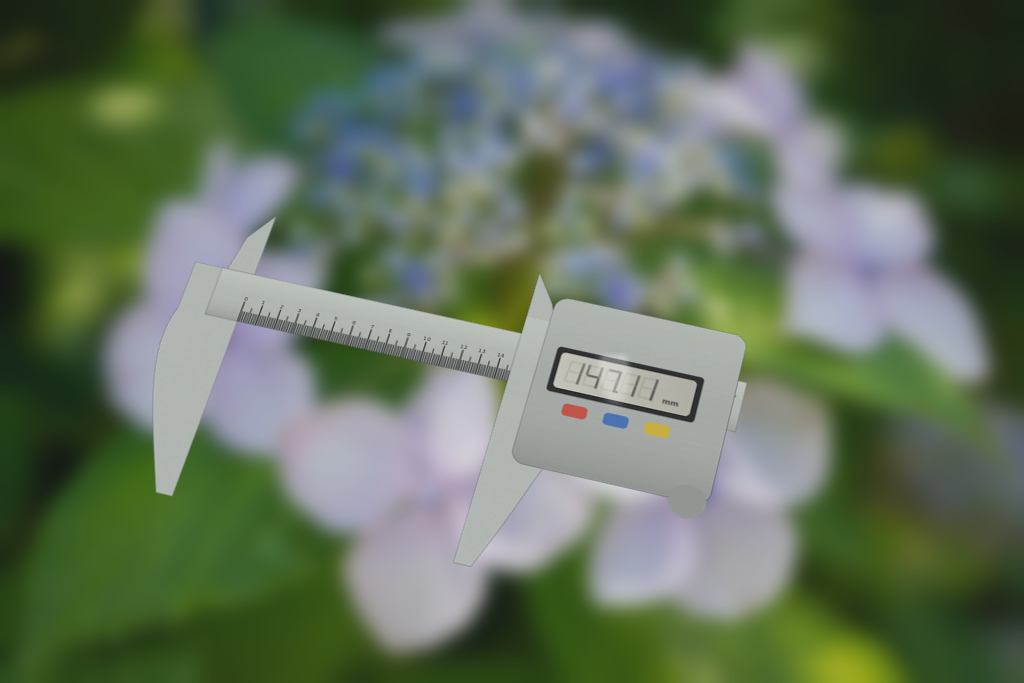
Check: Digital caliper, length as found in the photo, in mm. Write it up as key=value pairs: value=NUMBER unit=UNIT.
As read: value=147.11 unit=mm
